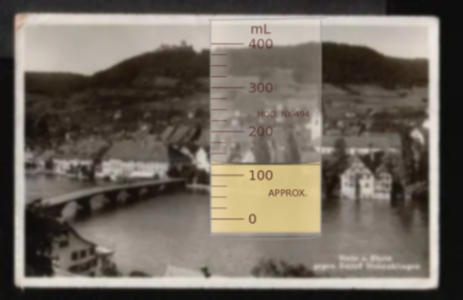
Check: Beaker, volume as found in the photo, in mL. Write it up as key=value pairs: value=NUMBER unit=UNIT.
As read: value=125 unit=mL
